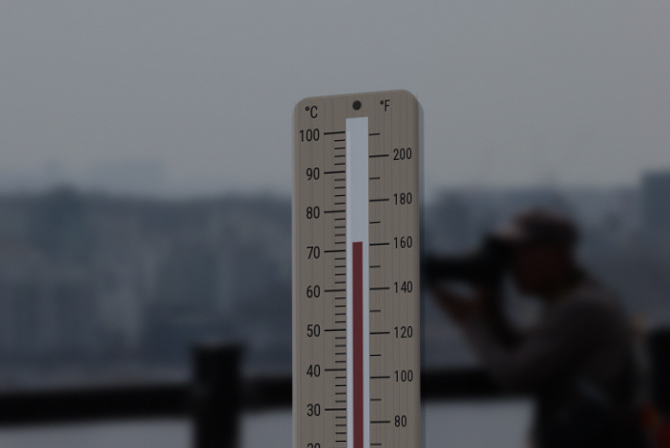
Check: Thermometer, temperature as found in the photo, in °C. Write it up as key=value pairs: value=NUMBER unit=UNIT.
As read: value=72 unit=°C
